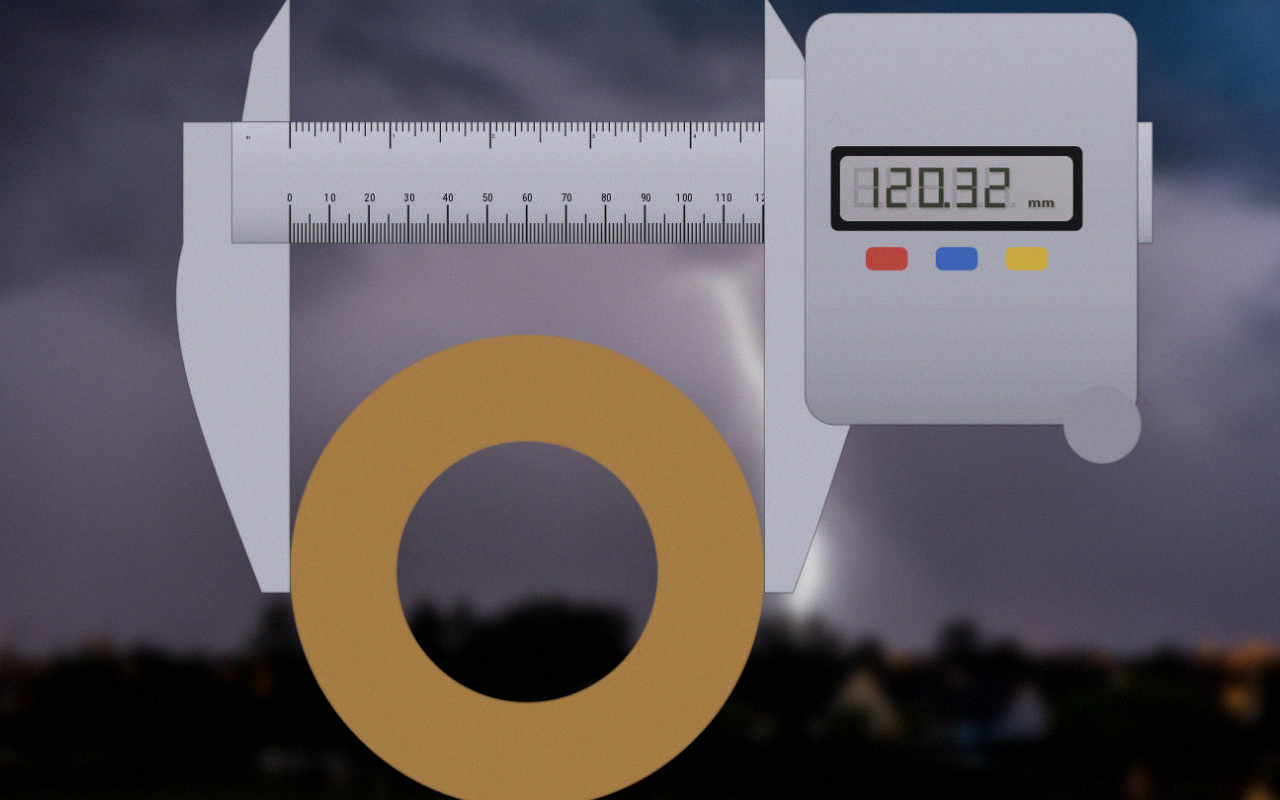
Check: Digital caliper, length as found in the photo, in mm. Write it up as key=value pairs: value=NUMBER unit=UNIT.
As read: value=120.32 unit=mm
